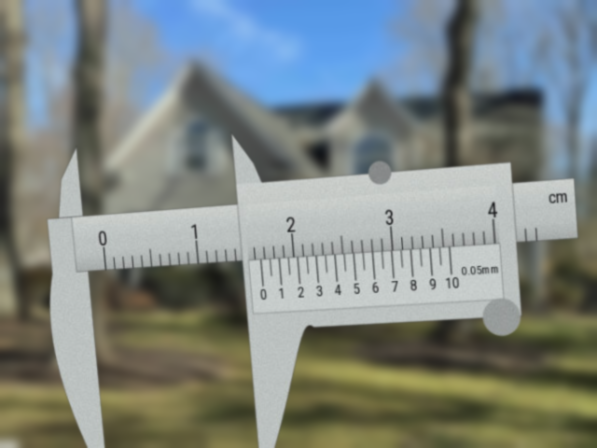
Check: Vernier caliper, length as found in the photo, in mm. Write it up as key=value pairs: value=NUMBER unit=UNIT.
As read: value=16.6 unit=mm
